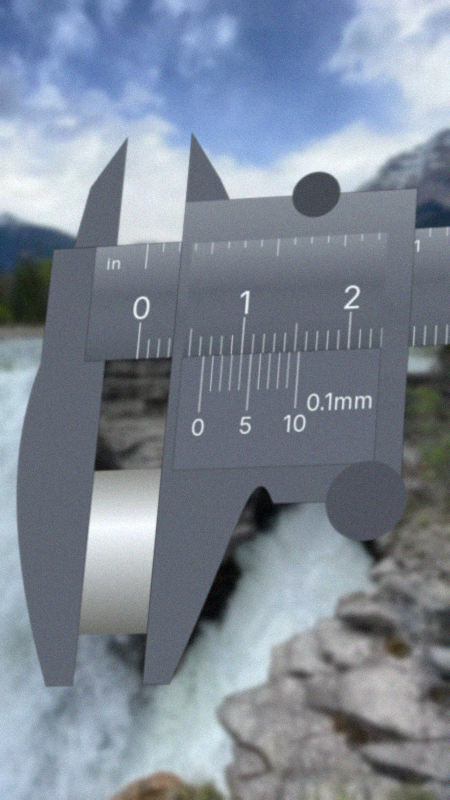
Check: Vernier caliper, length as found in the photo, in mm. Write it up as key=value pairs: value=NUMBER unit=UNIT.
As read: value=6.4 unit=mm
